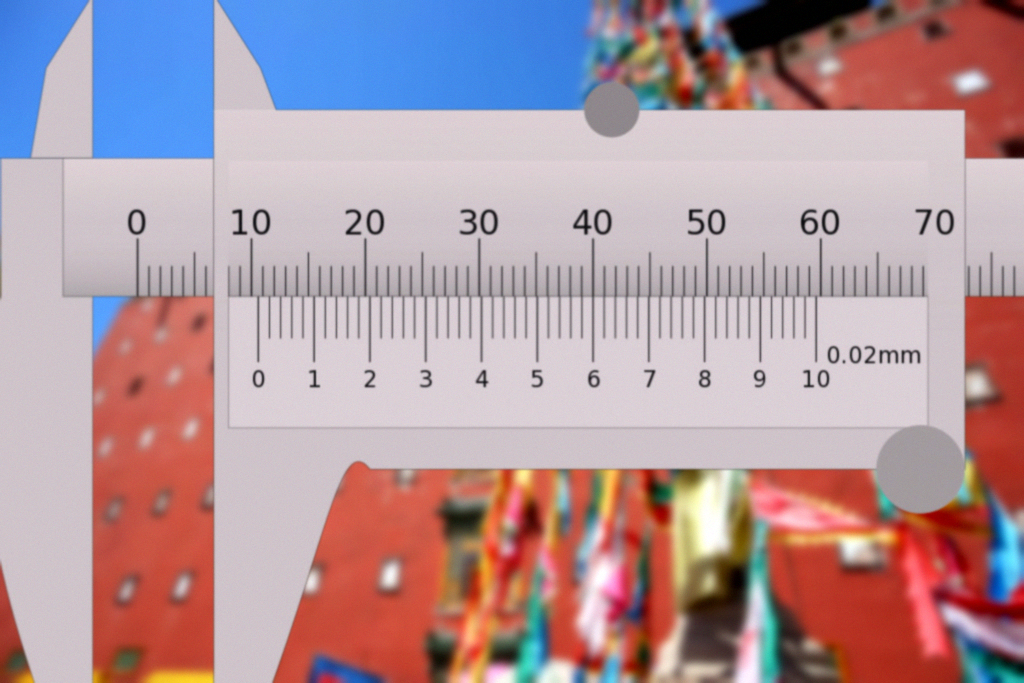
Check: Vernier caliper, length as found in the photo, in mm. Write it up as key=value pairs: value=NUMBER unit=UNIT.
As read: value=10.6 unit=mm
